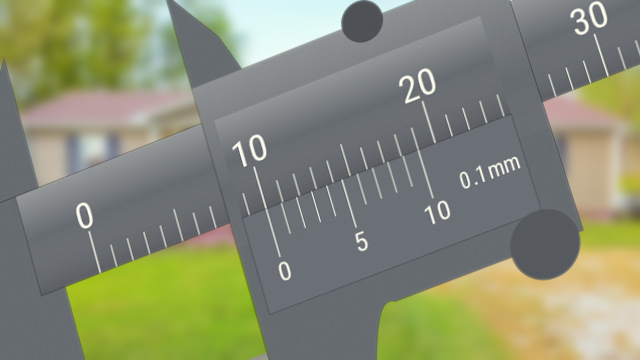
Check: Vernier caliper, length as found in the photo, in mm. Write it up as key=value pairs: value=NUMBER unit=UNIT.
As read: value=10.0 unit=mm
